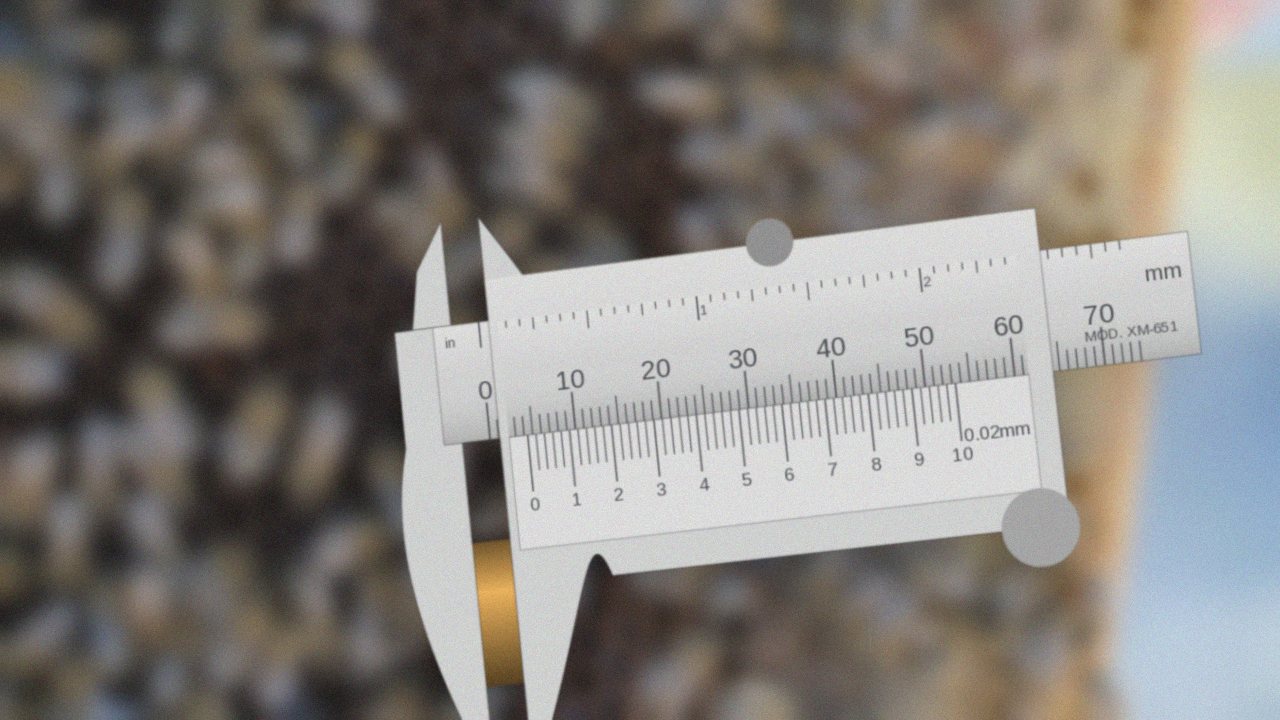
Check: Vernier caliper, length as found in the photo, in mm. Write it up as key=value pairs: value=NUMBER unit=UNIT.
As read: value=4.4 unit=mm
